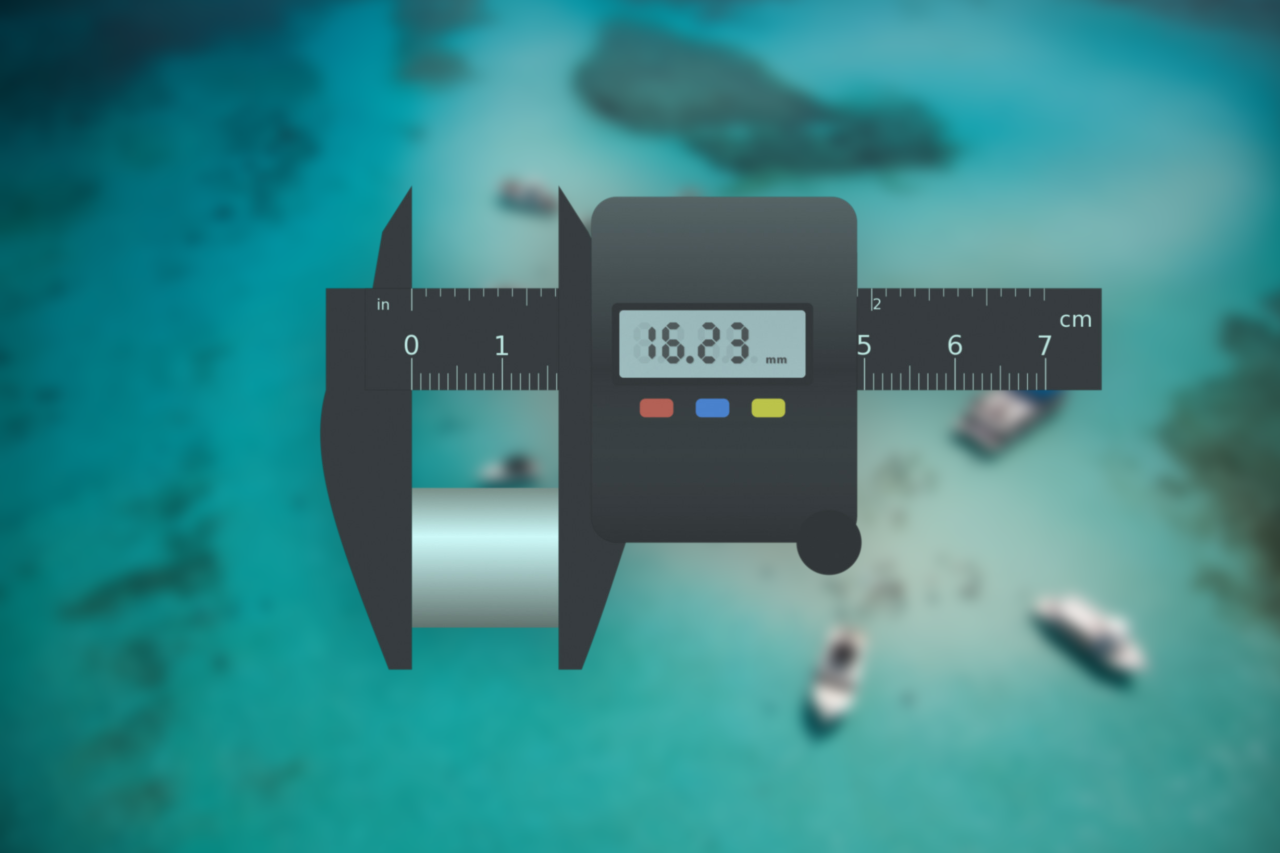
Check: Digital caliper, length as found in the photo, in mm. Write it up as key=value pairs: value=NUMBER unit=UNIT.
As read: value=16.23 unit=mm
